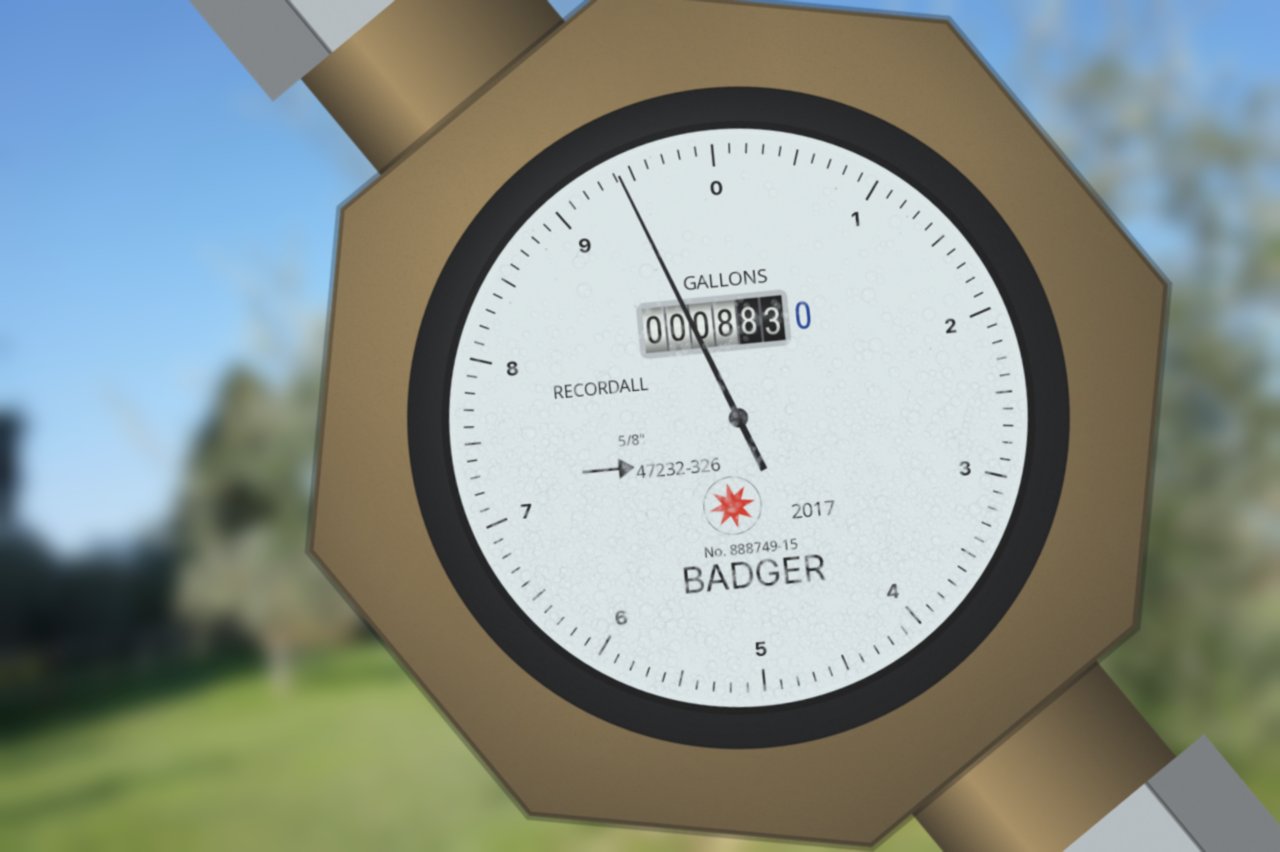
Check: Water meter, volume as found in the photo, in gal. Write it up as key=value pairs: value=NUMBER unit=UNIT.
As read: value=8829.4 unit=gal
